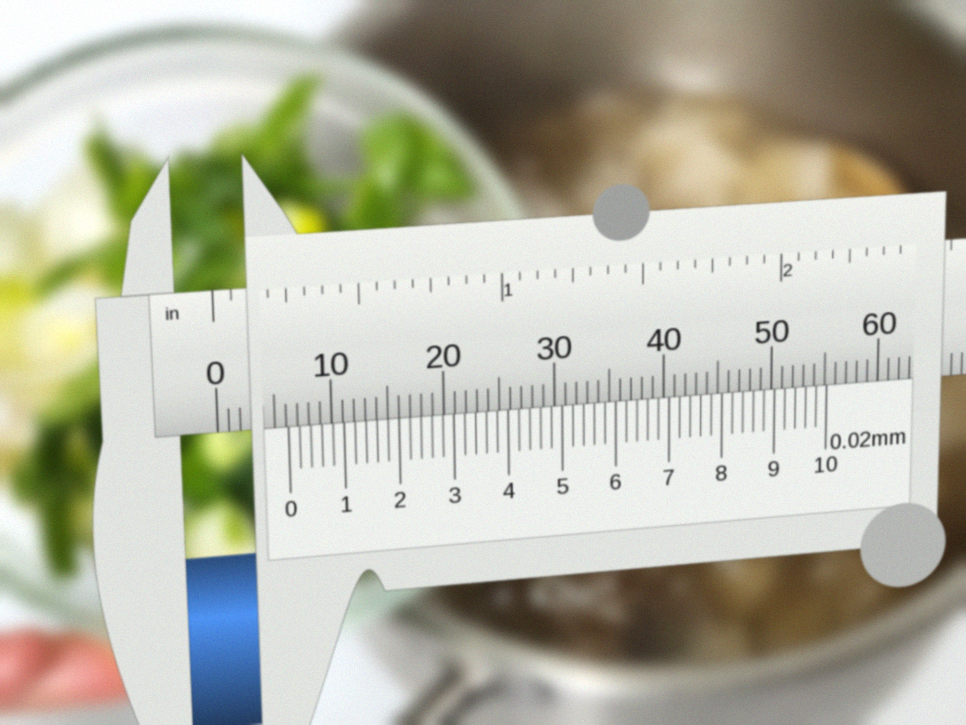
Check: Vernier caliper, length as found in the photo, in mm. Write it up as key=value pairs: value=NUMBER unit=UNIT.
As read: value=6.2 unit=mm
